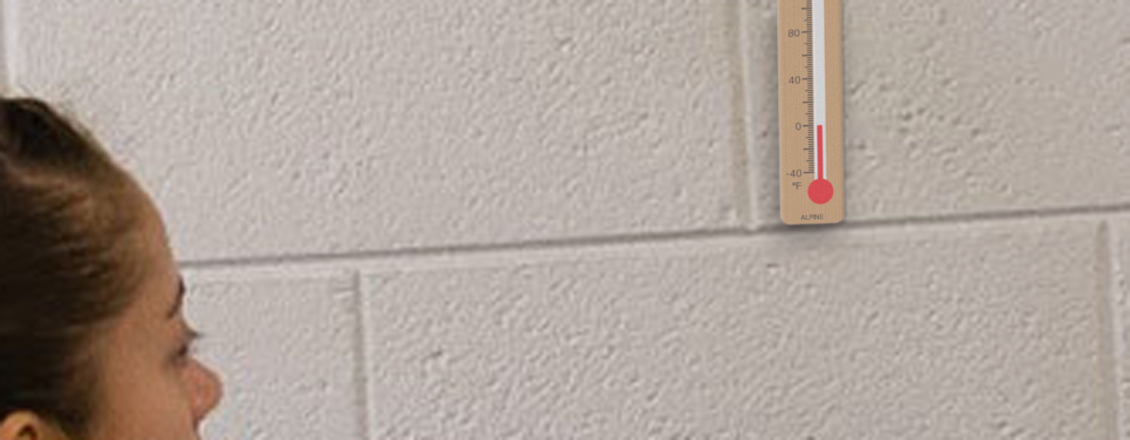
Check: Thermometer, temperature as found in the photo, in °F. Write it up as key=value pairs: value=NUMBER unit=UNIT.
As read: value=0 unit=°F
